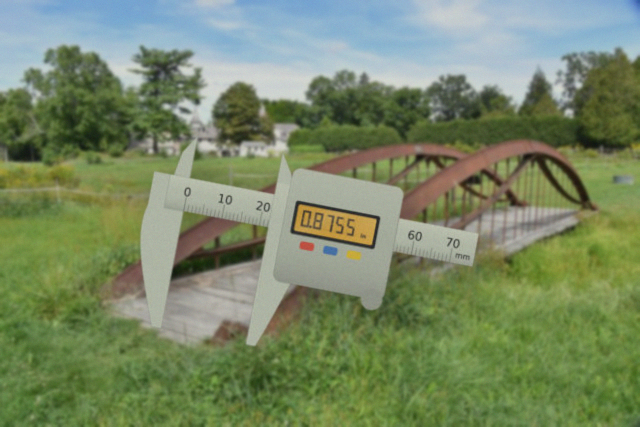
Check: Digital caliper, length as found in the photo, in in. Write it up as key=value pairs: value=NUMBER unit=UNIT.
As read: value=0.8755 unit=in
